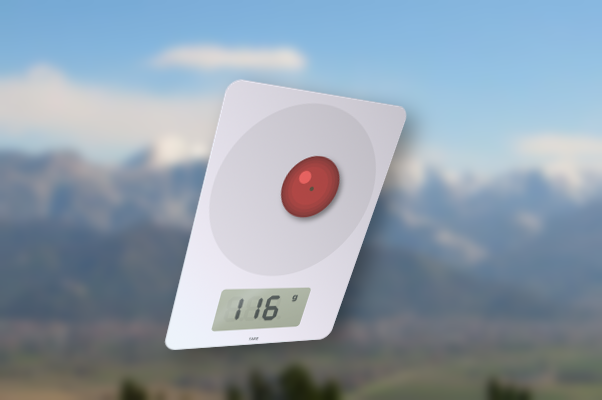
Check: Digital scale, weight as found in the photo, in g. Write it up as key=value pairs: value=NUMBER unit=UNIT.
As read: value=116 unit=g
